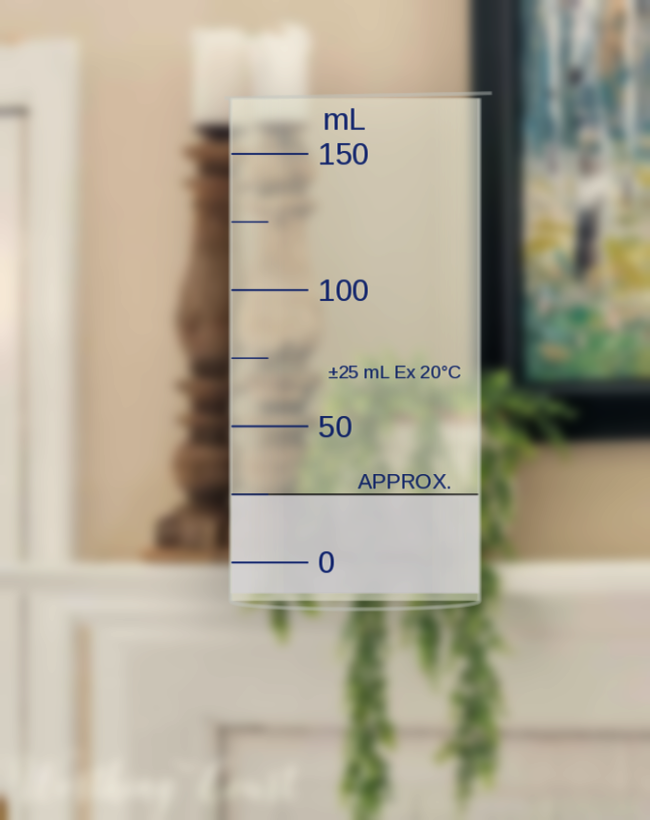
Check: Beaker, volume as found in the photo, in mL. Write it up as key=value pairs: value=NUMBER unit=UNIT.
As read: value=25 unit=mL
